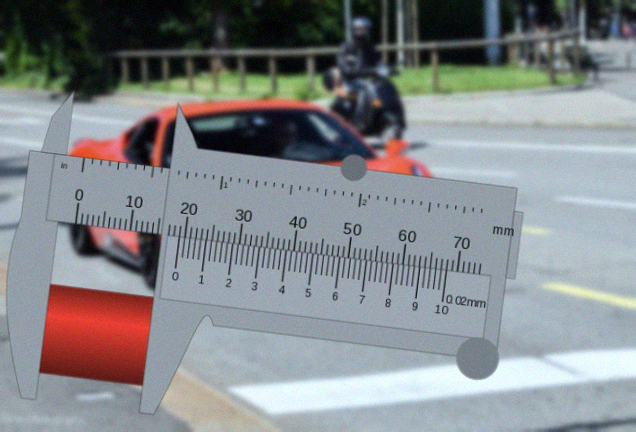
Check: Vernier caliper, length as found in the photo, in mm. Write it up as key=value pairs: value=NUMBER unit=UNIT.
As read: value=19.0 unit=mm
